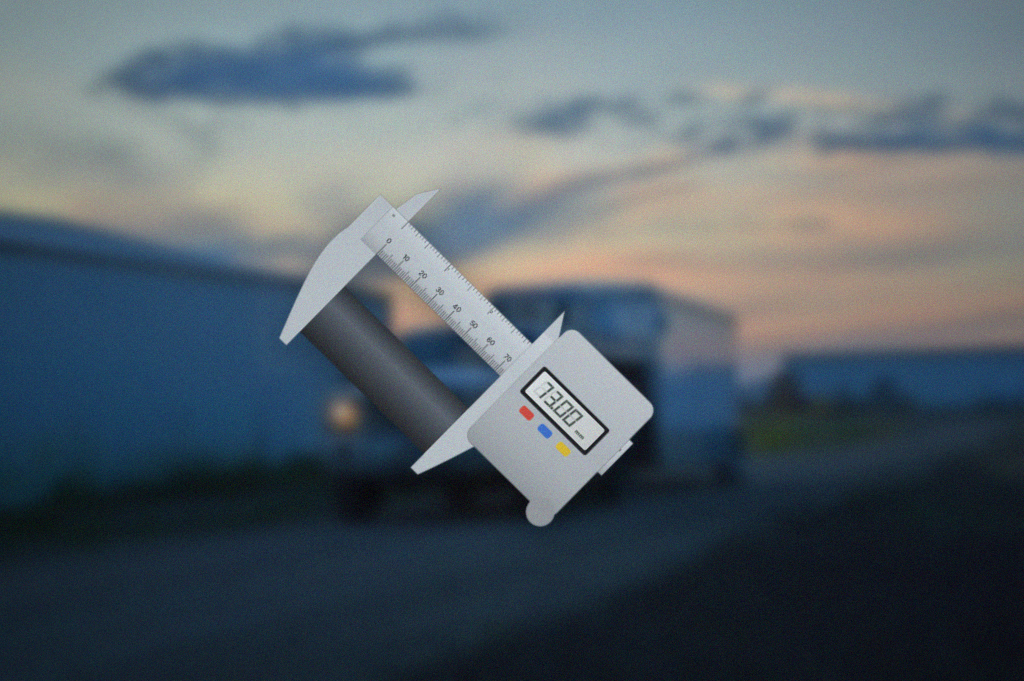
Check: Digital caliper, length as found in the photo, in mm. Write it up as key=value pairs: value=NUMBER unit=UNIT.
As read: value=73.00 unit=mm
